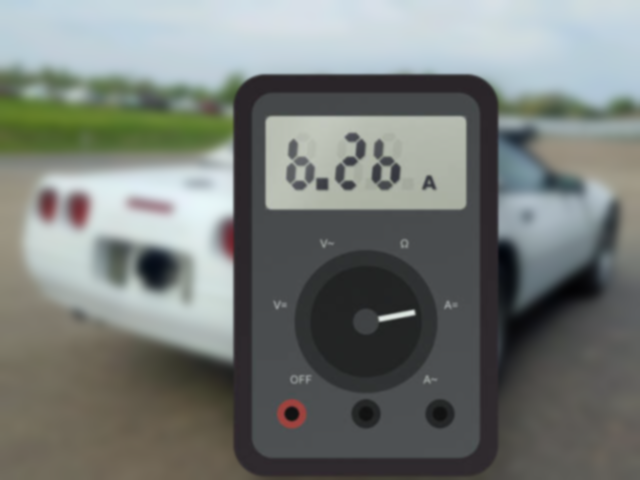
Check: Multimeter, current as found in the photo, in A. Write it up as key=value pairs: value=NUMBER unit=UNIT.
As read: value=6.26 unit=A
